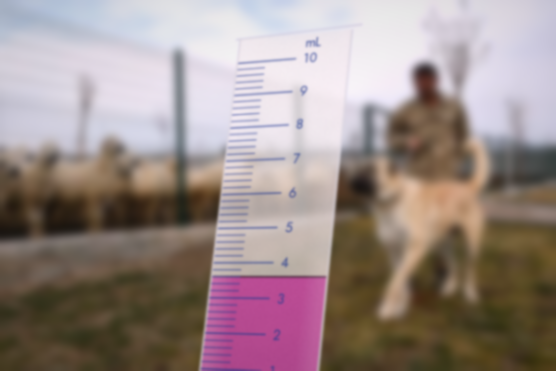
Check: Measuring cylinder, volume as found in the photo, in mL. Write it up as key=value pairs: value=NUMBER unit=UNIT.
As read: value=3.6 unit=mL
